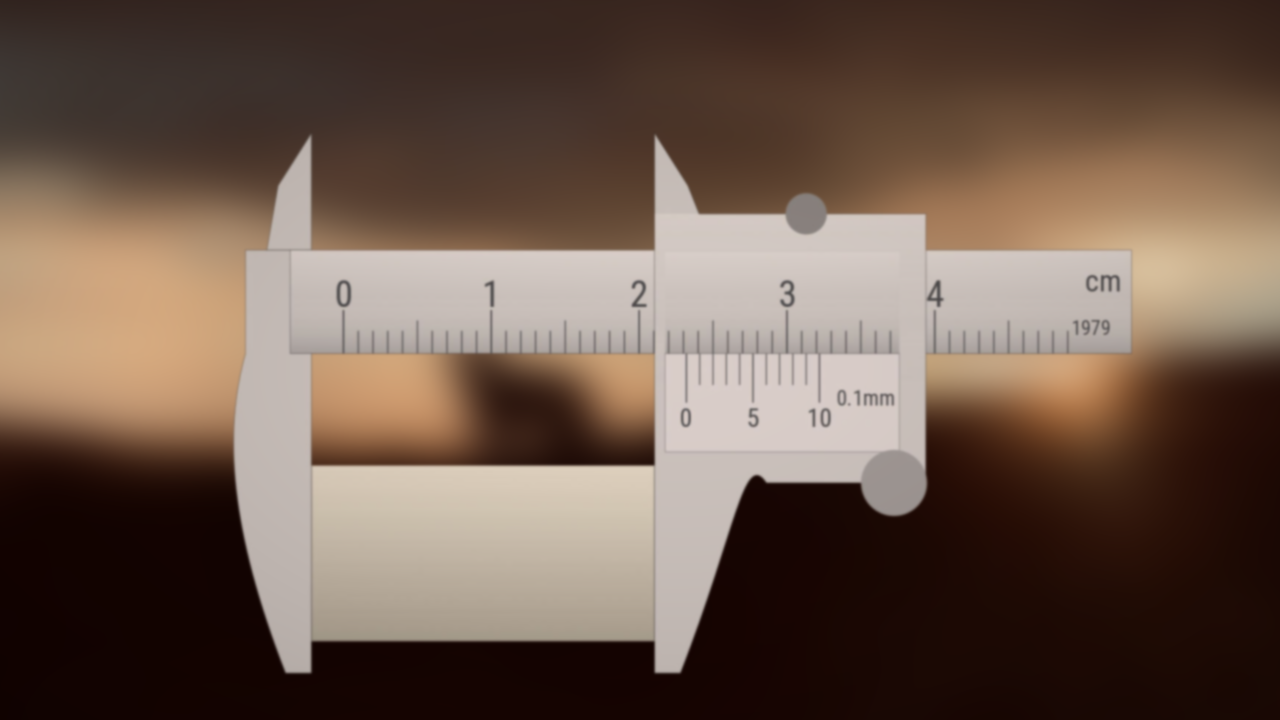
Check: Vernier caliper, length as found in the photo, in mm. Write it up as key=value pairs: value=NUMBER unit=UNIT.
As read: value=23.2 unit=mm
